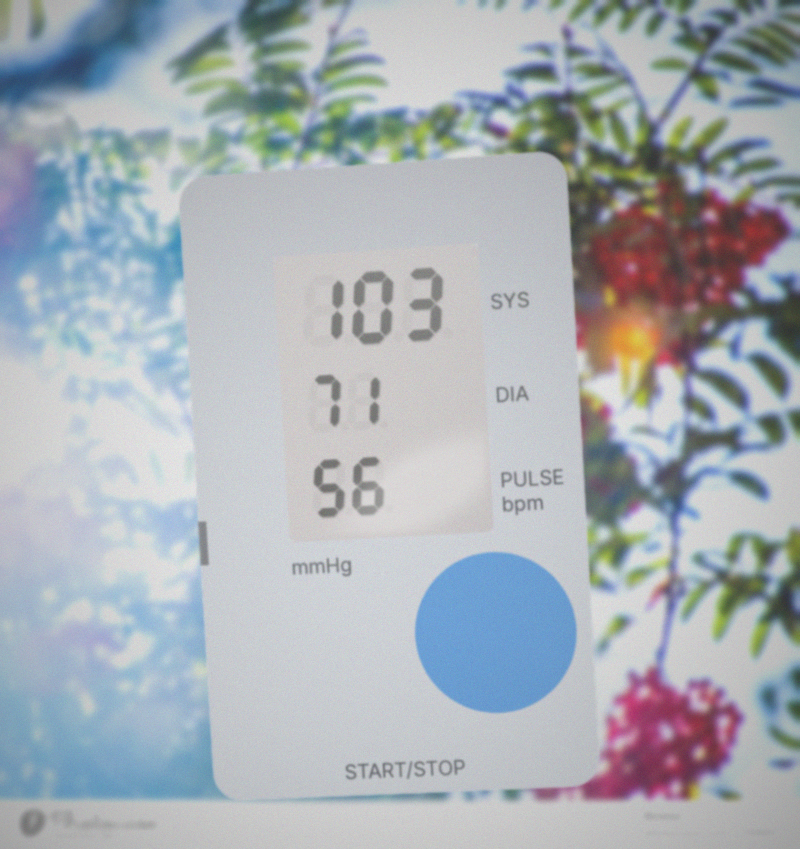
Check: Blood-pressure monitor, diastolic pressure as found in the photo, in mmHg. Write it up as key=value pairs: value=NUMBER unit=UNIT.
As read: value=71 unit=mmHg
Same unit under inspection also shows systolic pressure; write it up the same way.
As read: value=103 unit=mmHg
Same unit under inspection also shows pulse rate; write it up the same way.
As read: value=56 unit=bpm
